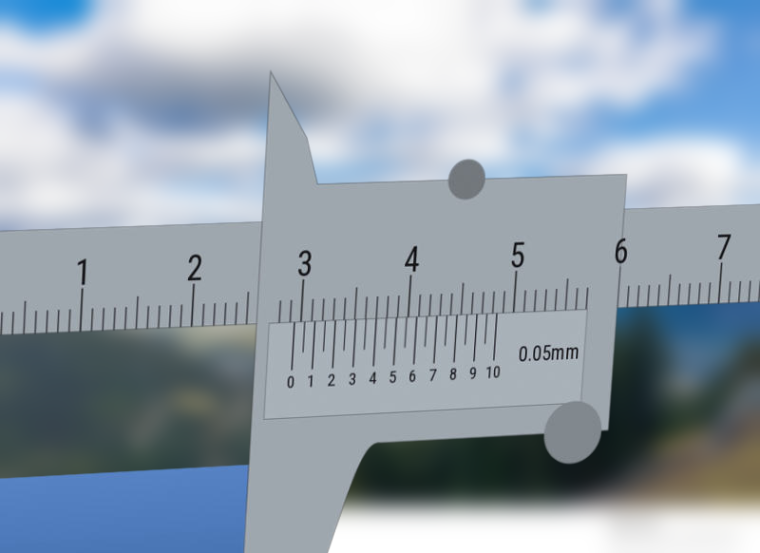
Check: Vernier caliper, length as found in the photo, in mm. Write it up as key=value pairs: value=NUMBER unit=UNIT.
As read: value=29.4 unit=mm
